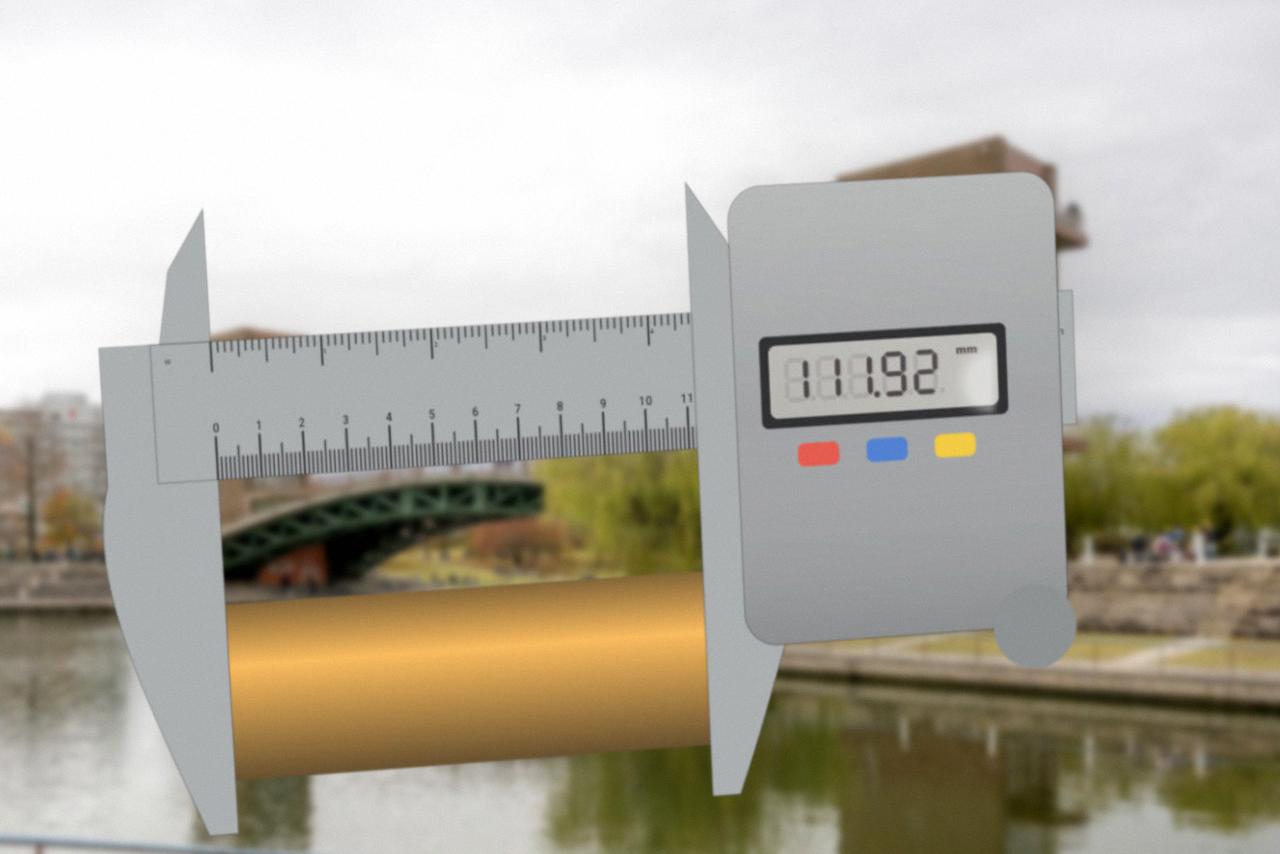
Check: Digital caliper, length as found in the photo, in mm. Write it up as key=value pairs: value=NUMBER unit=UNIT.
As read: value=111.92 unit=mm
